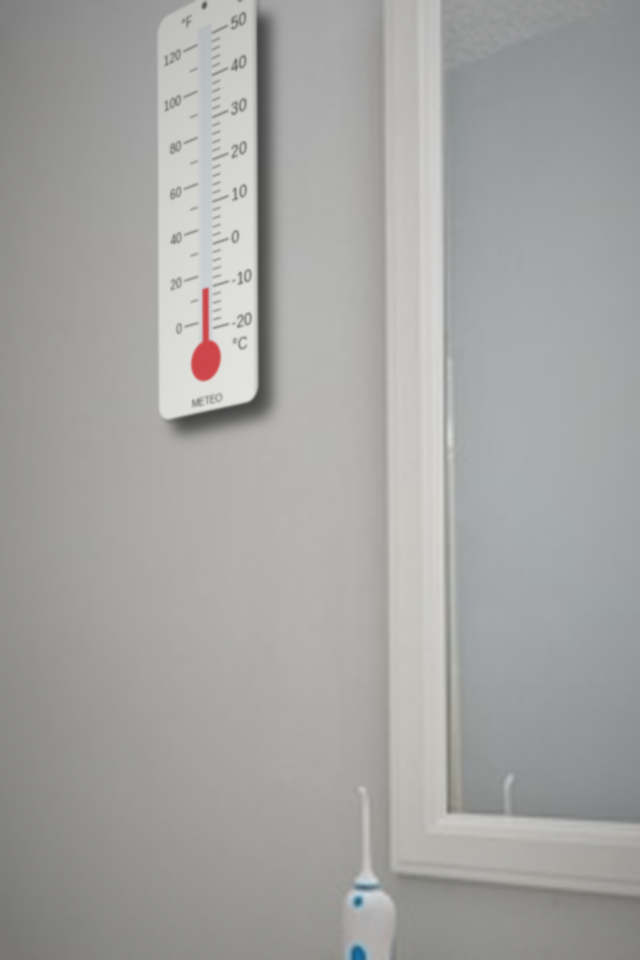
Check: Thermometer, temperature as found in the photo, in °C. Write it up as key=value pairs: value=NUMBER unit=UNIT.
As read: value=-10 unit=°C
